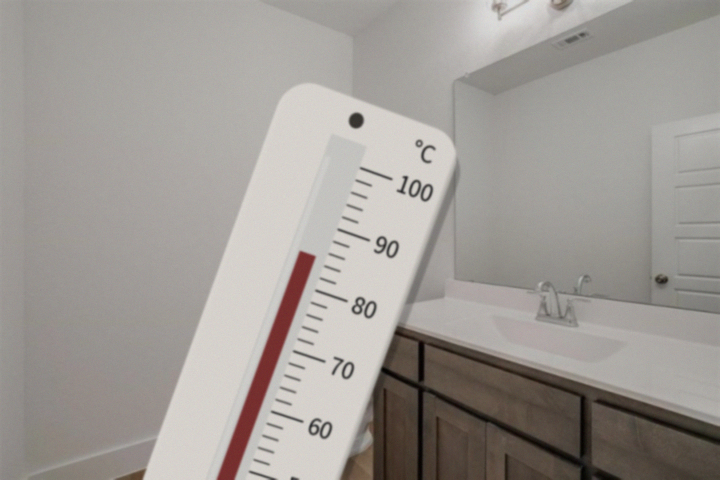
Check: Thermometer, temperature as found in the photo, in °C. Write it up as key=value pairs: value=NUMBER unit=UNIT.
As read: value=85 unit=°C
